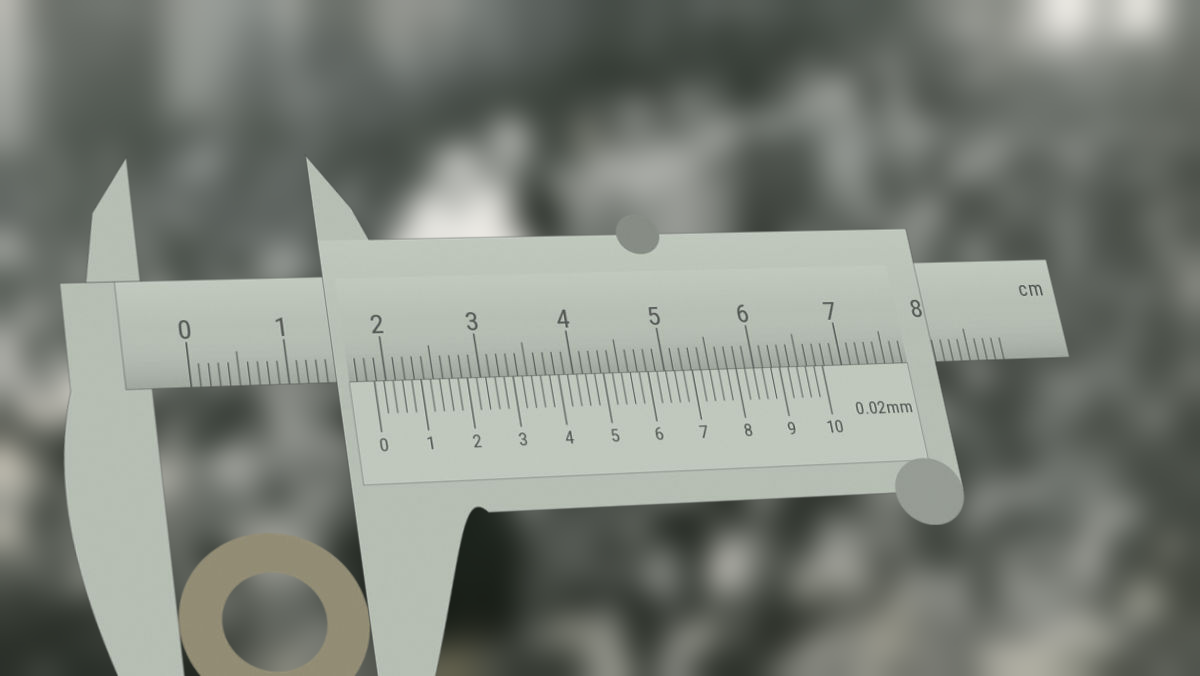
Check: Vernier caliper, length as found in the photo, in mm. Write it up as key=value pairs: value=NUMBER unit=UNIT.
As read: value=18.8 unit=mm
